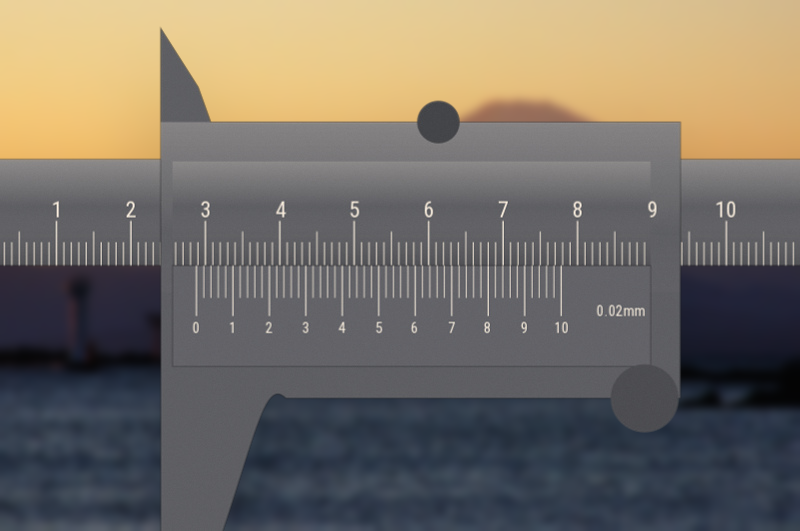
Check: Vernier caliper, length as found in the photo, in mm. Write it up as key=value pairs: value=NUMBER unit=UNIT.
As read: value=28.8 unit=mm
